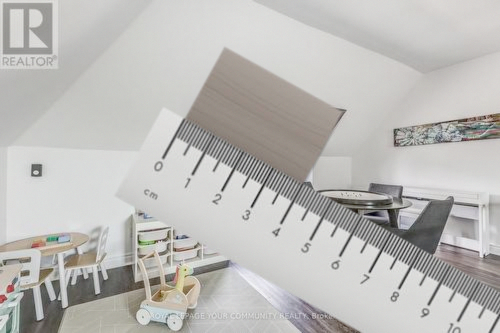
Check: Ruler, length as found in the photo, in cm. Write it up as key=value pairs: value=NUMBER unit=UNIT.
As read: value=4 unit=cm
